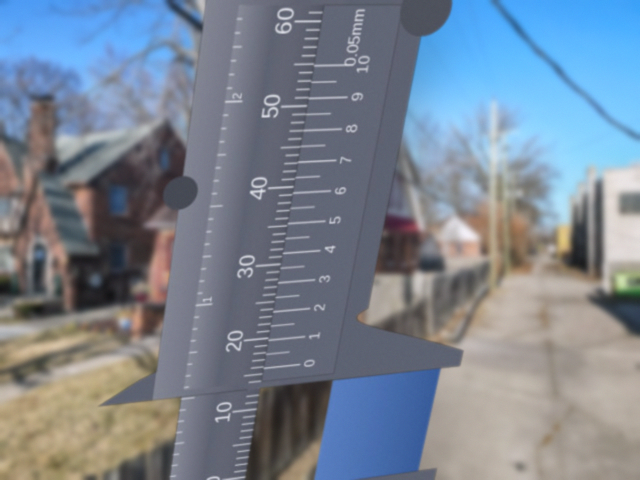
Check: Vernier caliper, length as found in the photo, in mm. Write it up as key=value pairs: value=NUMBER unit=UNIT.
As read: value=15.8 unit=mm
